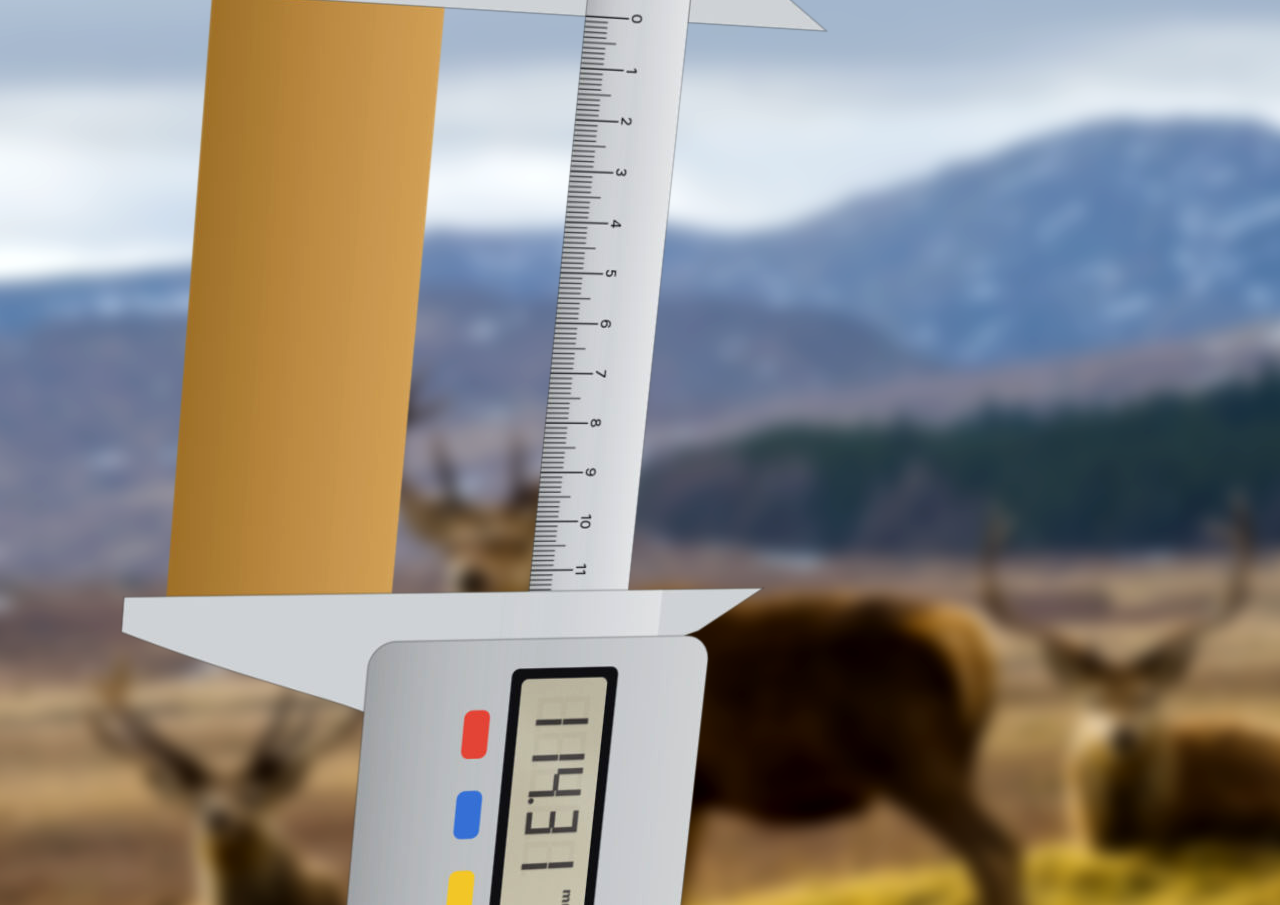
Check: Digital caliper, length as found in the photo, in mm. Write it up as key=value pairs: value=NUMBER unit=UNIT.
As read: value=114.31 unit=mm
